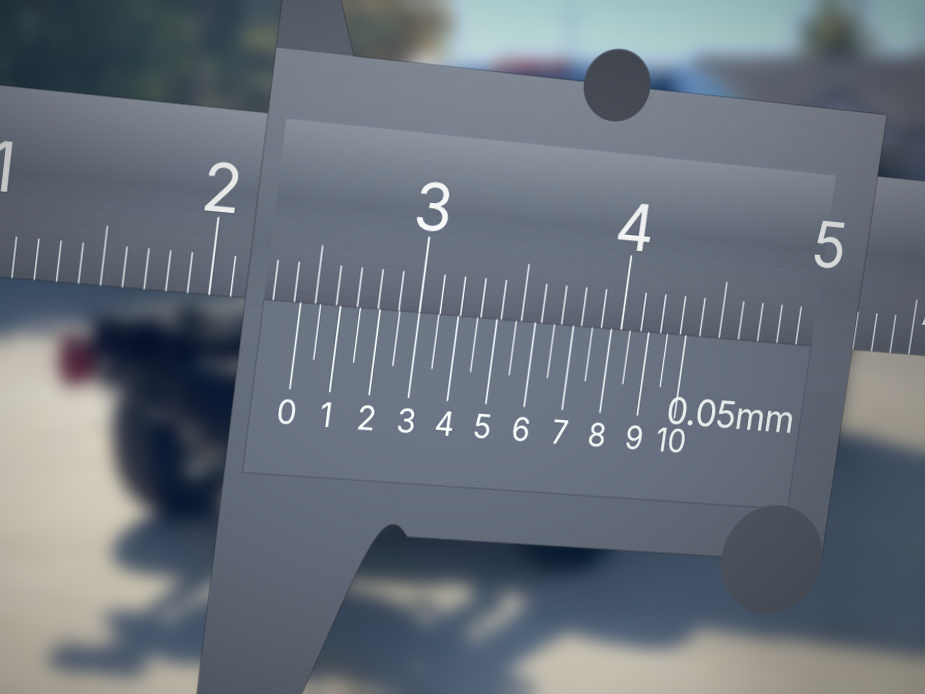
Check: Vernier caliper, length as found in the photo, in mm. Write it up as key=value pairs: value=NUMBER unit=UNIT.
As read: value=24.3 unit=mm
